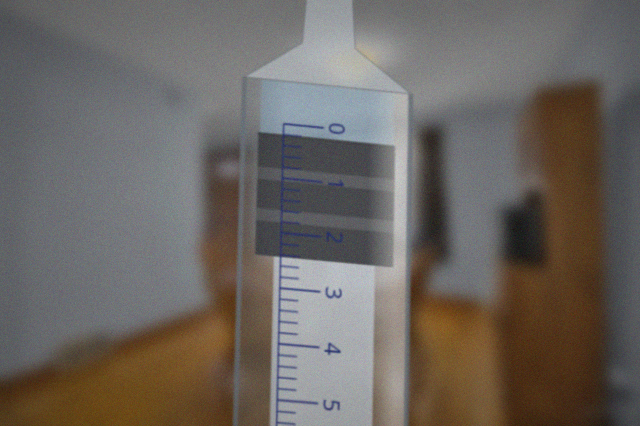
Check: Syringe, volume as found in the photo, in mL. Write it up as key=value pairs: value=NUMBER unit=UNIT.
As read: value=0.2 unit=mL
